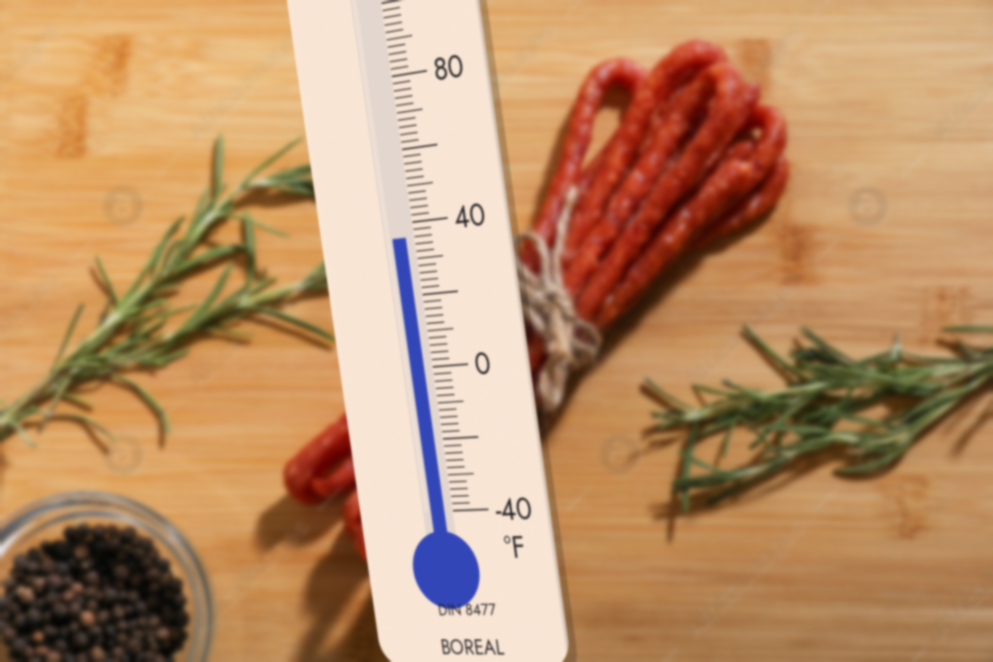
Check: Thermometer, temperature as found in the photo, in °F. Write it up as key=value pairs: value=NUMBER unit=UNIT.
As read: value=36 unit=°F
